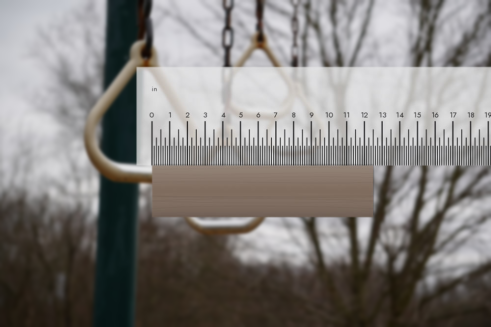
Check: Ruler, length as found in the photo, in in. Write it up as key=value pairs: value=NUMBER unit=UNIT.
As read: value=12.5 unit=in
